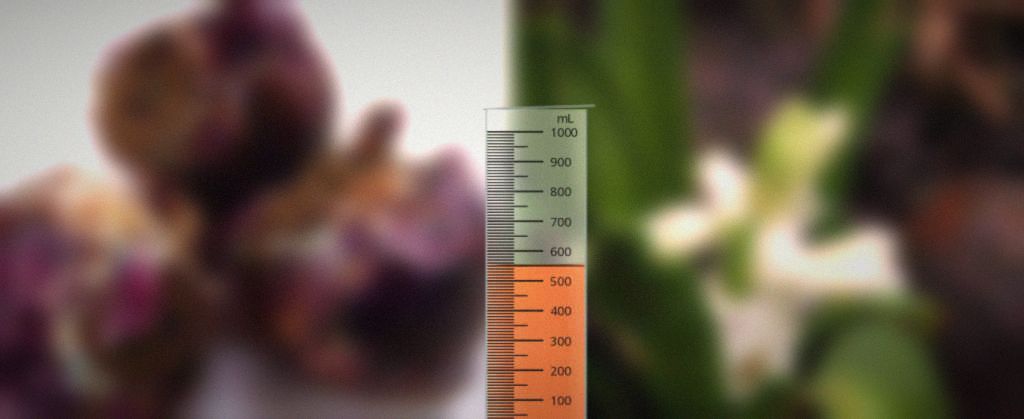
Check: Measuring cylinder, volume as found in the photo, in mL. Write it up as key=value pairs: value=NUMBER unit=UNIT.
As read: value=550 unit=mL
